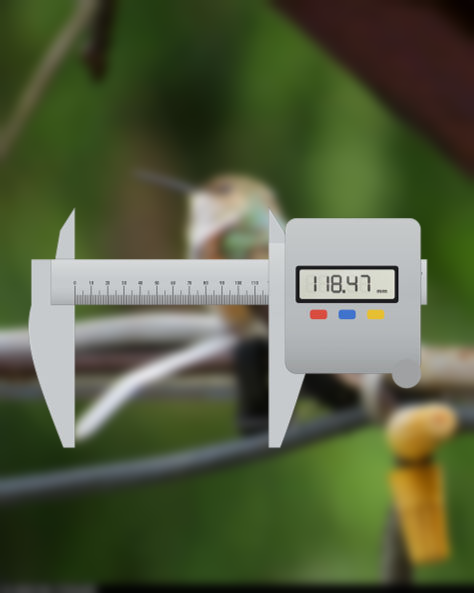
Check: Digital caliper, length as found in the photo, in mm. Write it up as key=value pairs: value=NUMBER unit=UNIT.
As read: value=118.47 unit=mm
